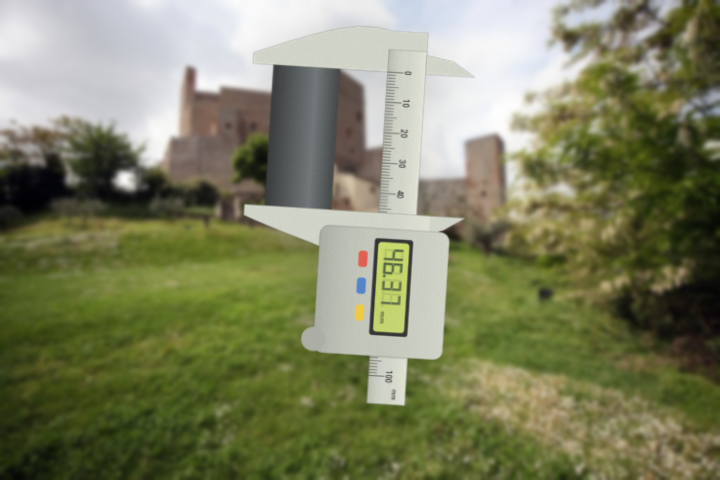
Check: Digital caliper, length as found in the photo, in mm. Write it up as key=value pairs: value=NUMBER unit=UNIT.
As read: value=46.37 unit=mm
